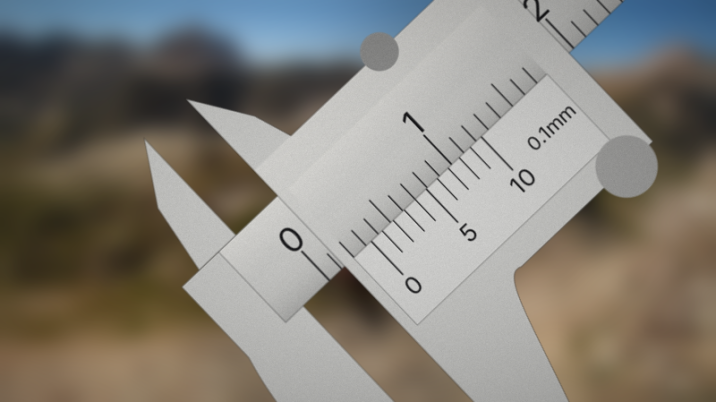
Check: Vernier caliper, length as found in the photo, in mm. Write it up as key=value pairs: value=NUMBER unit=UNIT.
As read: value=3.4 unit=mm
